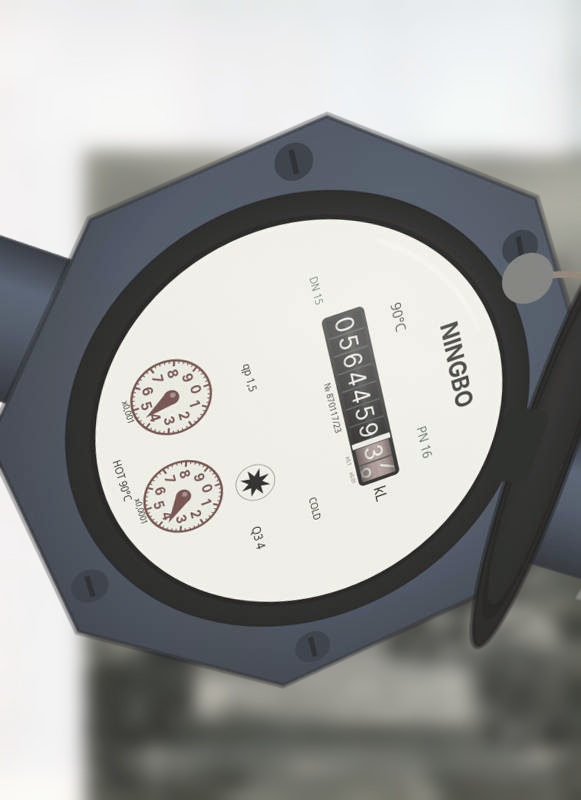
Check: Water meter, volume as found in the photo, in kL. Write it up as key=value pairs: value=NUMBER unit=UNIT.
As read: value=564459.3743 unit=kL
